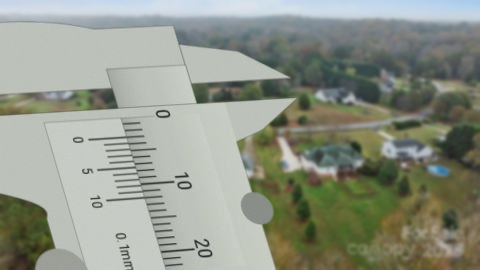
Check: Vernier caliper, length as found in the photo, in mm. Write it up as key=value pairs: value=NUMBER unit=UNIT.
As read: value=3.0 unit=mm
